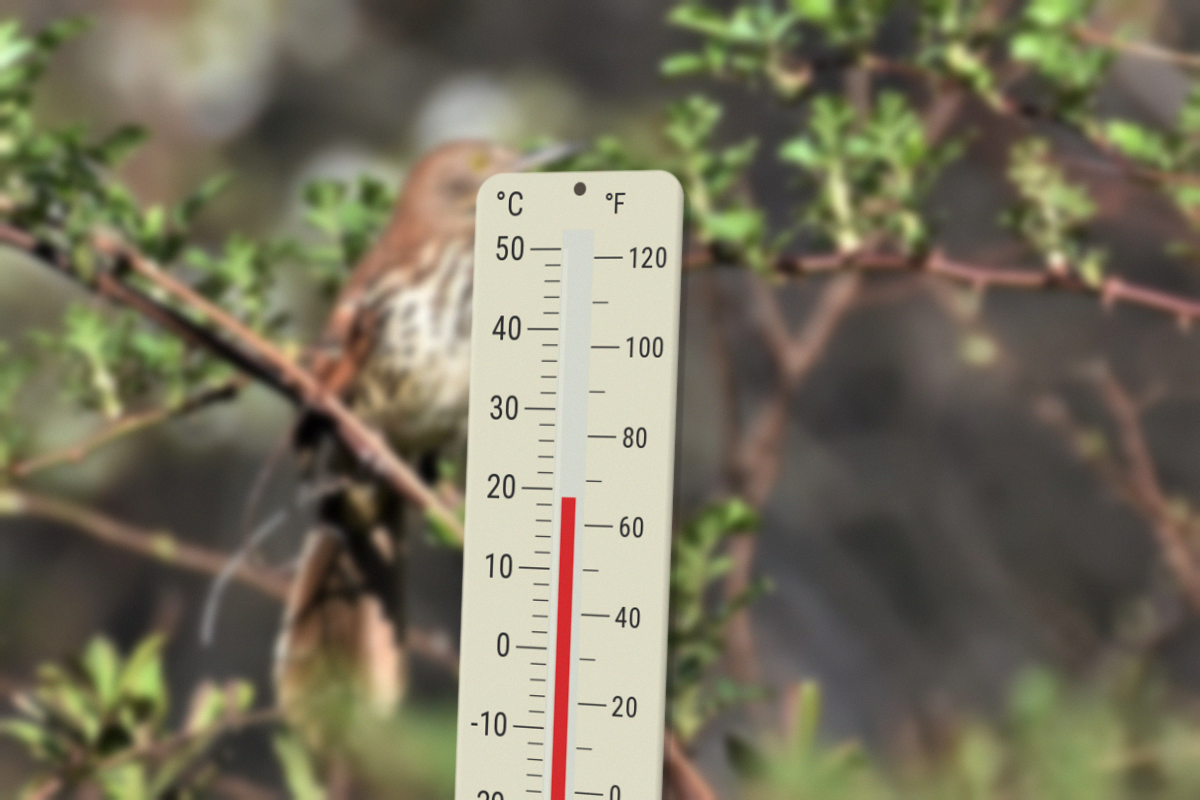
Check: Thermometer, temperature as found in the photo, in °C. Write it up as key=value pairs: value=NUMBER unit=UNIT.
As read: value=19 unit=°C
